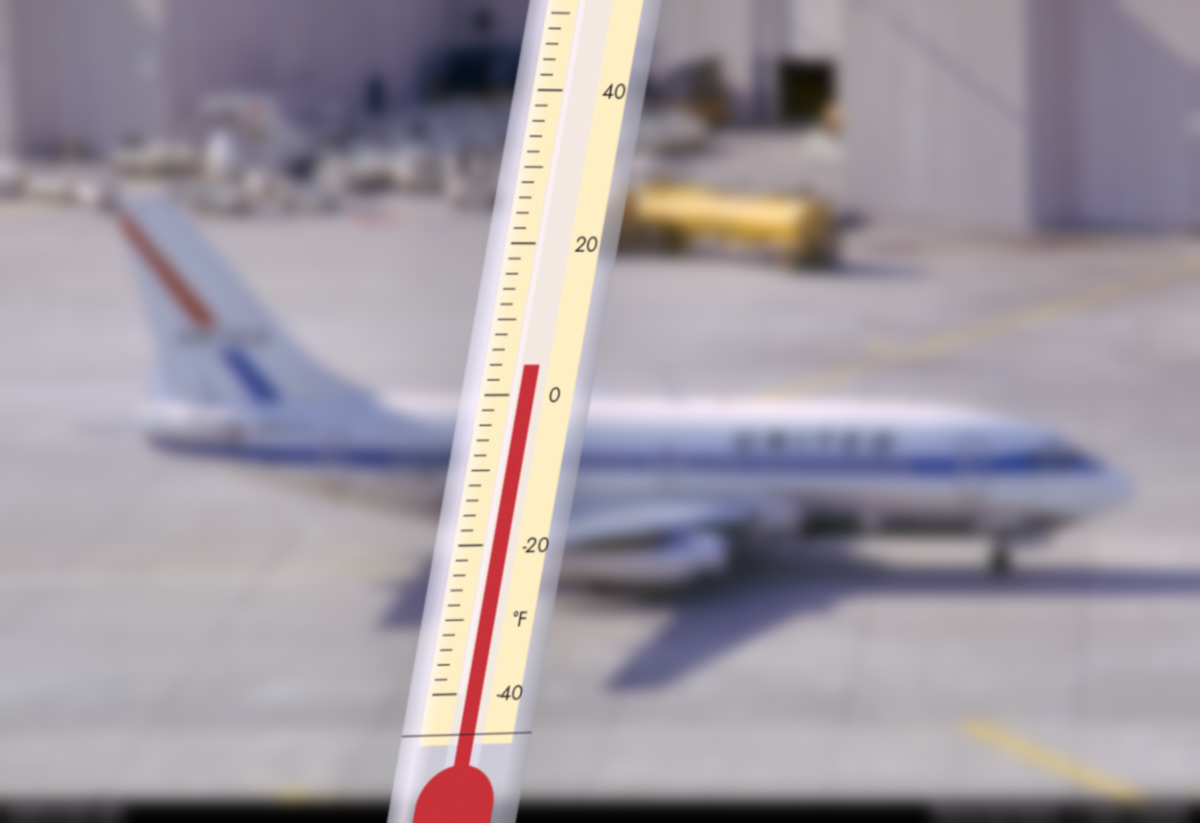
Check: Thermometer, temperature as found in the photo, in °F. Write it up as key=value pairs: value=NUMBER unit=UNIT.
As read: value=4 unit=°F
